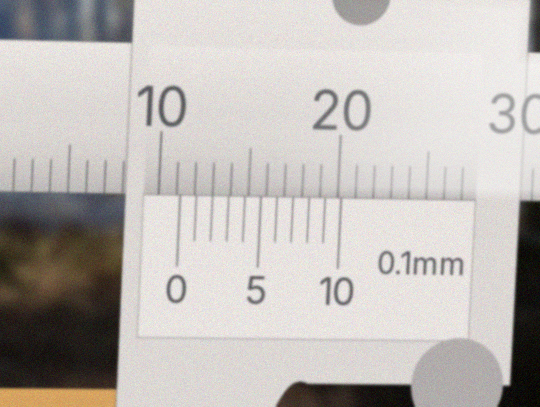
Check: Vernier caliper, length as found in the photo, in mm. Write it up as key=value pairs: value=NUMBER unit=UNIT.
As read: value=11.2 unit=mm
